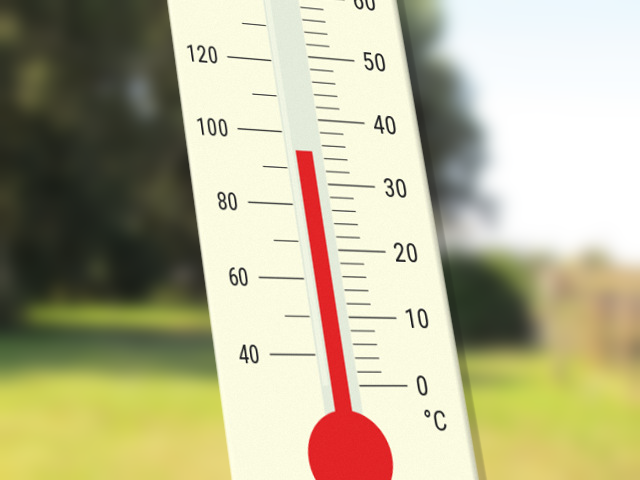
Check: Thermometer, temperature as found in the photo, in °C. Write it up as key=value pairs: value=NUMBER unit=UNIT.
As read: value=35 unit=°C
